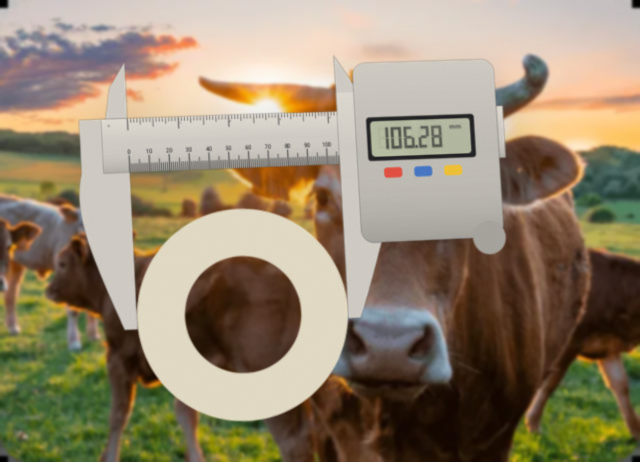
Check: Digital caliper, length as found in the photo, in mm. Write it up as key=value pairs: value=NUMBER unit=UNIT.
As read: value=106.28 unit=mm
